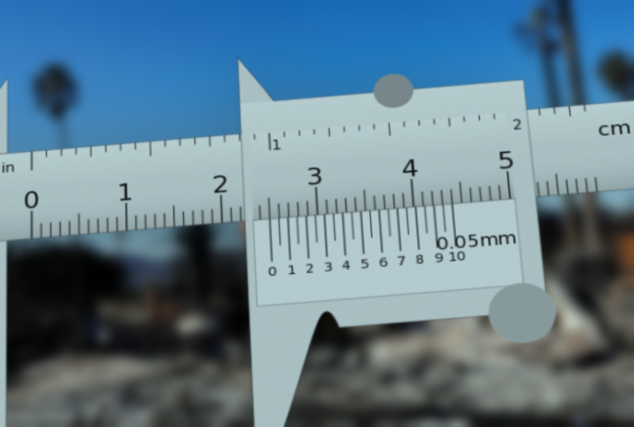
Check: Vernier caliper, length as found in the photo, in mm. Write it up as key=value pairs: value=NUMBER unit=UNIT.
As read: value=25.0 unit=mm
